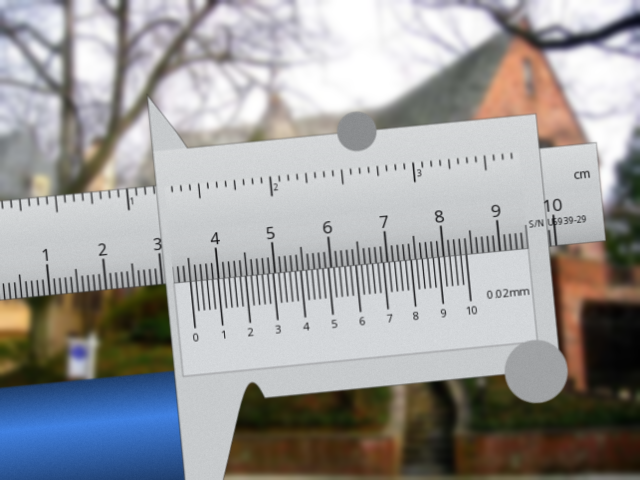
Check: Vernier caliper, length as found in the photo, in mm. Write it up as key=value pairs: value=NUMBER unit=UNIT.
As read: value=35.0 unit=mm
